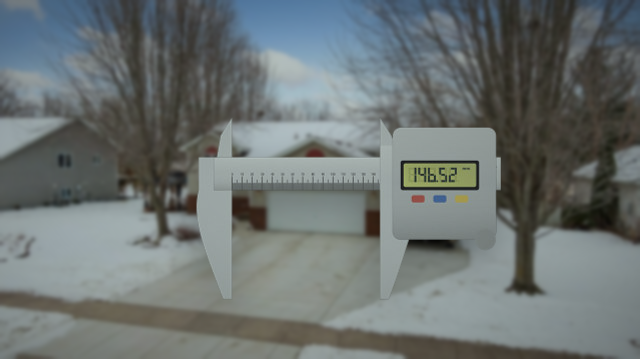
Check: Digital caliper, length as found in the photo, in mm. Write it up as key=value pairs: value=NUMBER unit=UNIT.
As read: value=146.52 unit=mm
